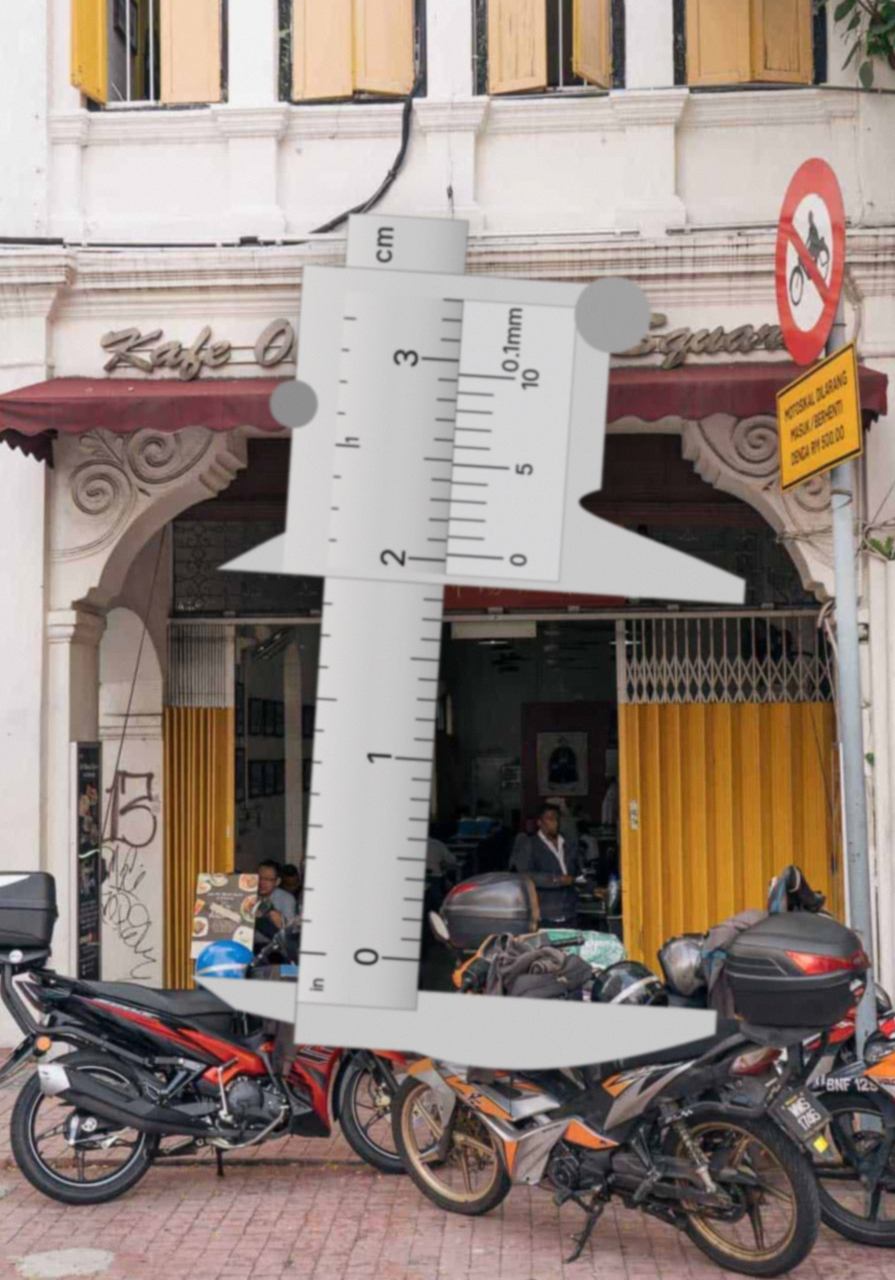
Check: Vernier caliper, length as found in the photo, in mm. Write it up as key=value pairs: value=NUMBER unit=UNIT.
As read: value=20.3 unit=mm
